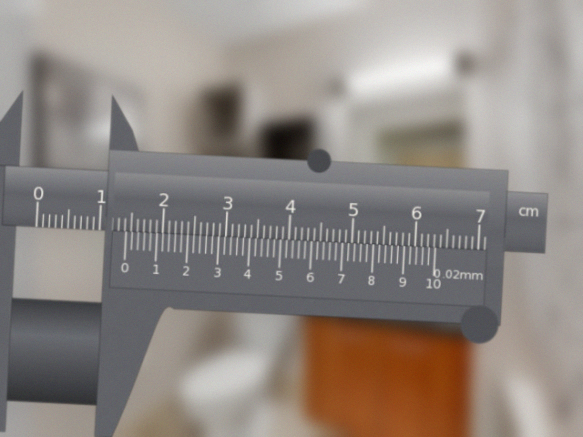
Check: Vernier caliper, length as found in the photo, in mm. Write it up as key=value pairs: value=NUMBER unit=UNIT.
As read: value=14.2 unit=mm
